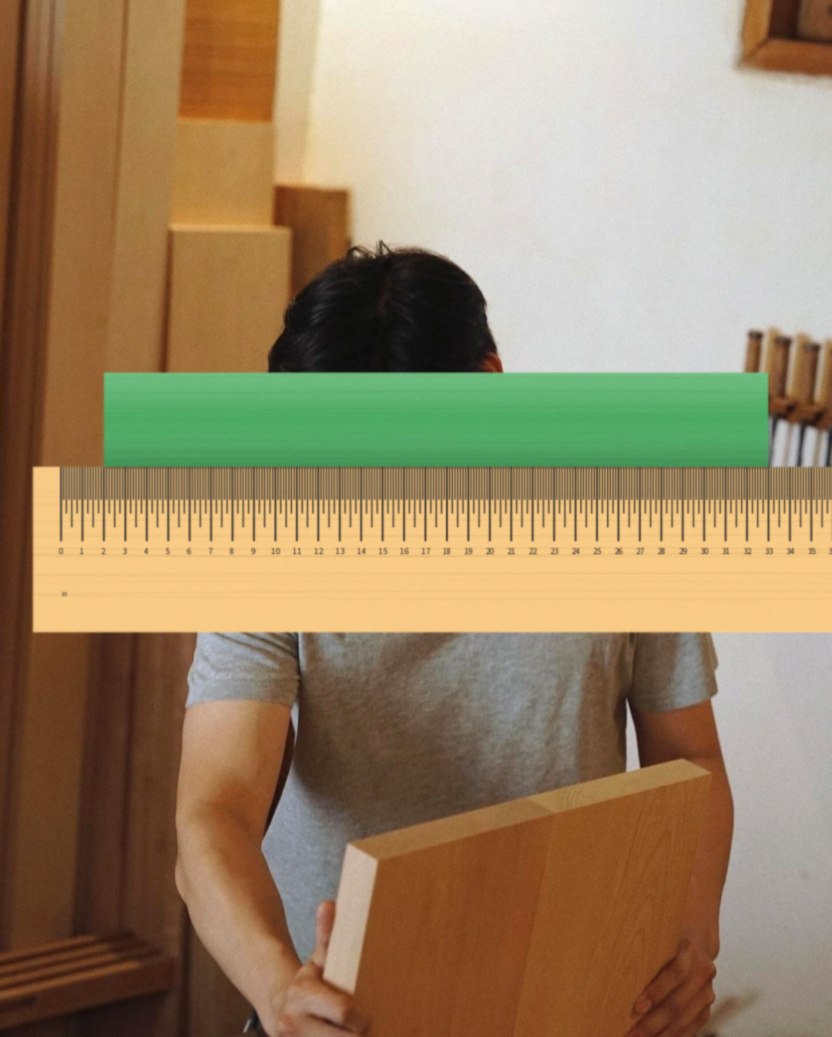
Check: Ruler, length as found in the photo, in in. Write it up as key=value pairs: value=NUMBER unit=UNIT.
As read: value=31 unit=in
